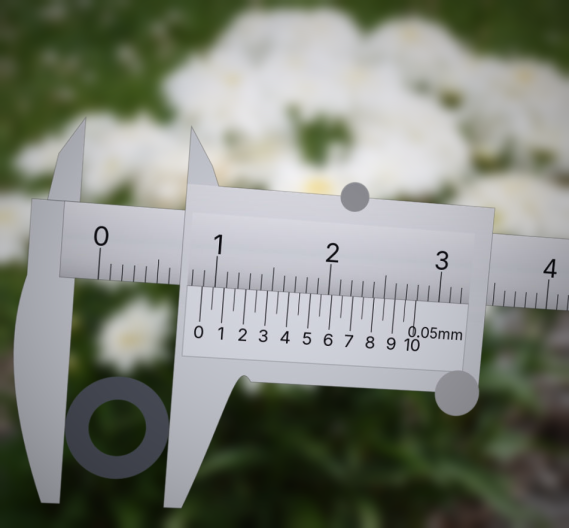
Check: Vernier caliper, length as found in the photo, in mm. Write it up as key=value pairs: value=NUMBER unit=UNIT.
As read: value=8.9 unit=mm
